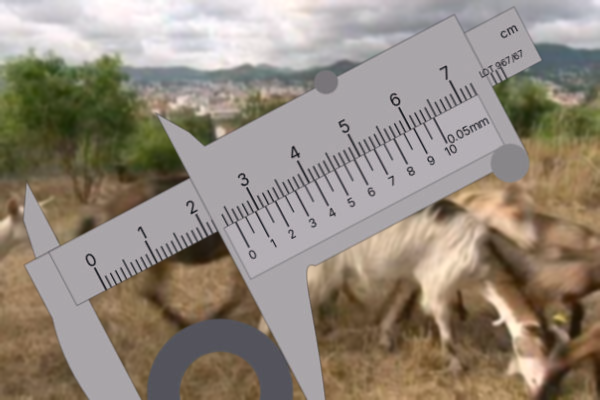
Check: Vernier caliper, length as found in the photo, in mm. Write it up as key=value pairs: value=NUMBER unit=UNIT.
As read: value=25.5 unit=mm
